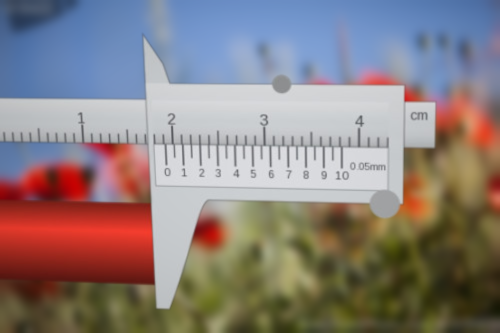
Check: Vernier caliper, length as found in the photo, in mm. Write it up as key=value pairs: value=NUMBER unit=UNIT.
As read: value=19.2 unit=mm
